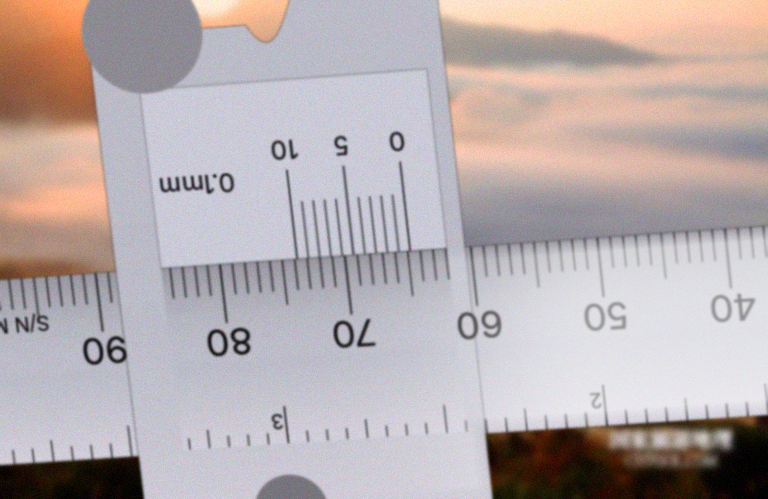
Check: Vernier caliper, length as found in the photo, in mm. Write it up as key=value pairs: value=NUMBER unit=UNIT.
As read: value=64.8 unit=mm
